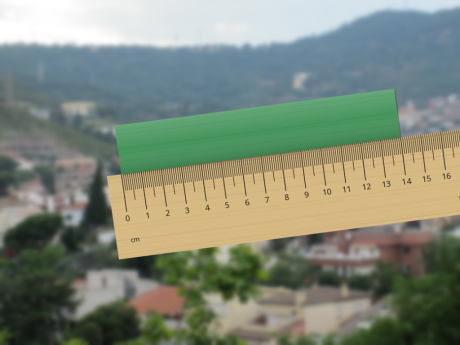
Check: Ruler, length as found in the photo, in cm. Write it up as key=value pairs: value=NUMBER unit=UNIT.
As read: value=14 unit=cm
